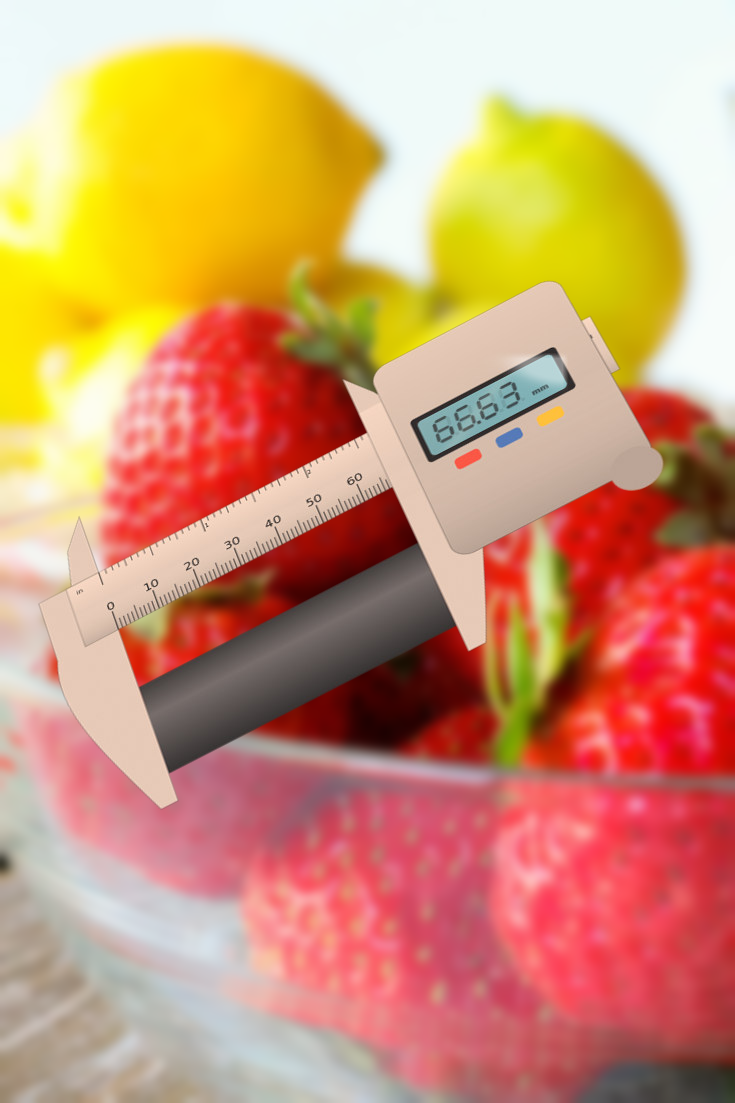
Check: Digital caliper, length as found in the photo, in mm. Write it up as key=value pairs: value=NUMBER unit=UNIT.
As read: value=66.63 unit=mm
